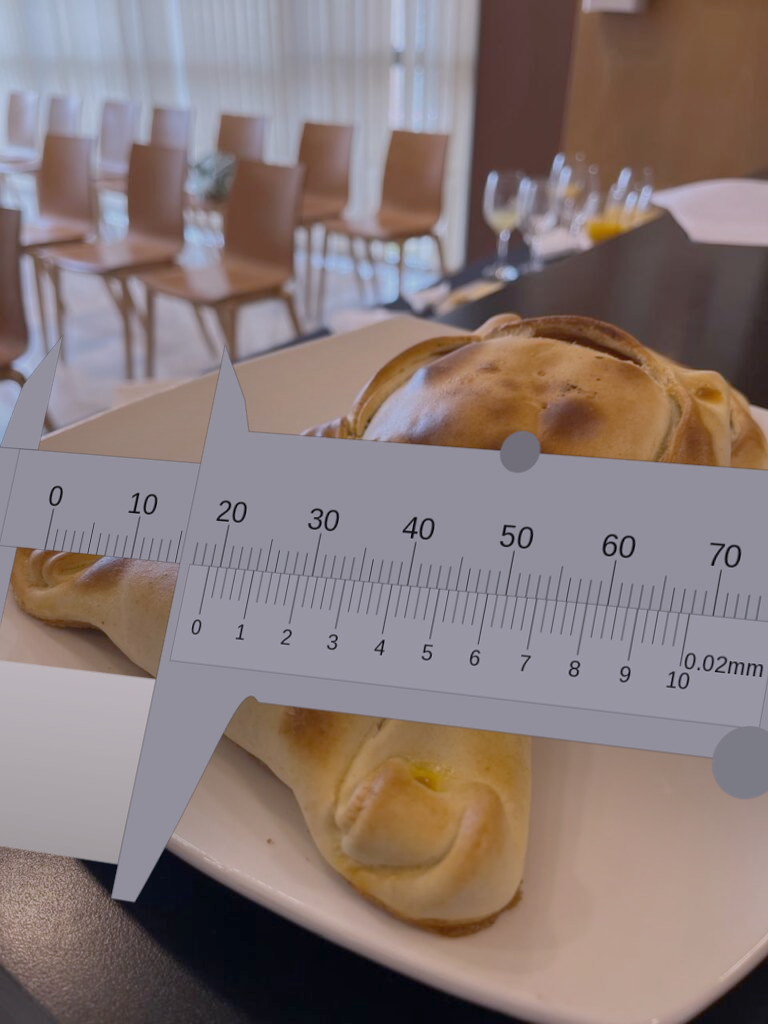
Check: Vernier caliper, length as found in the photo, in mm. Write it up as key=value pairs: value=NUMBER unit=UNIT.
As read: value=18.8 unit=mm
